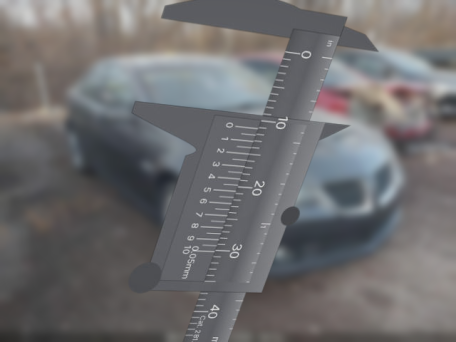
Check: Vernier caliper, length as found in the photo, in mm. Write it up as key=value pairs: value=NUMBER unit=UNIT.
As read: value=11.2 unit=mm
